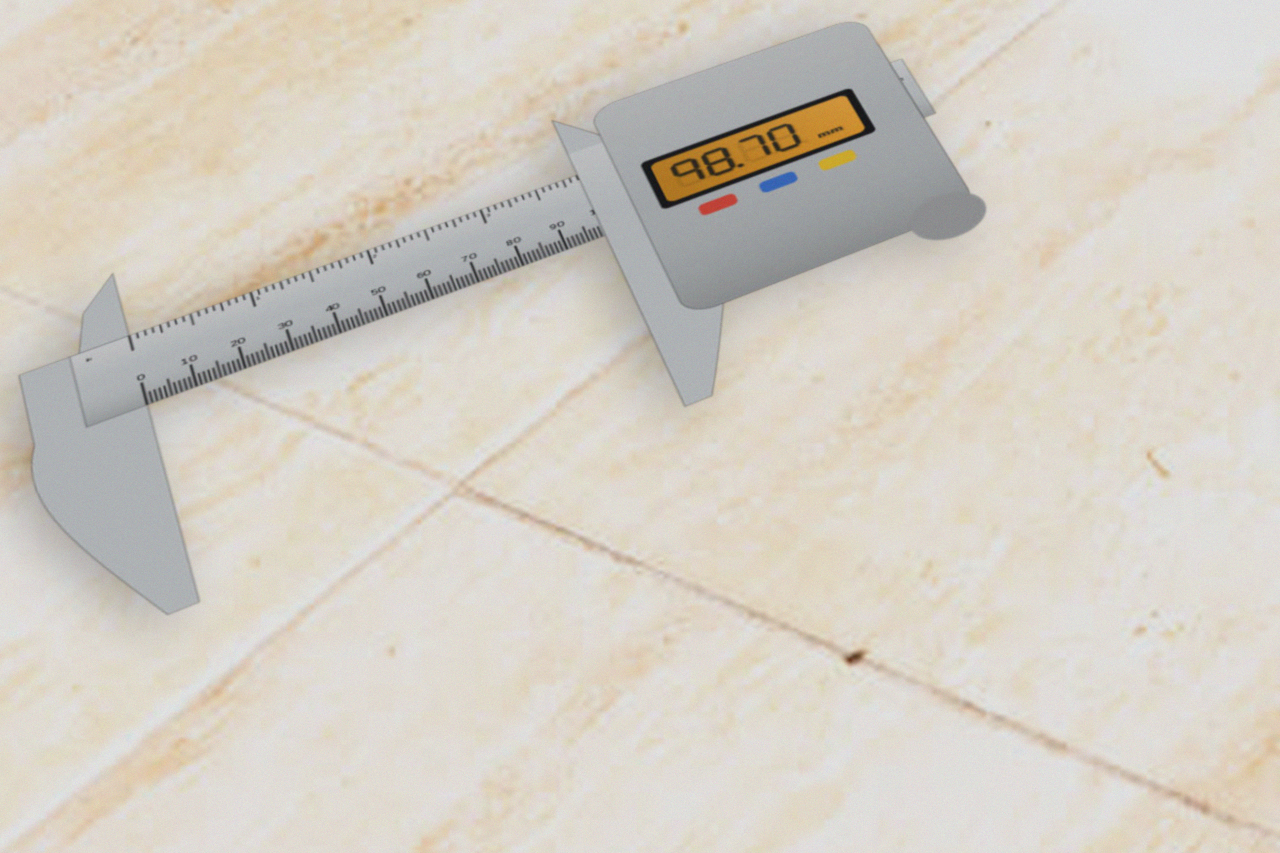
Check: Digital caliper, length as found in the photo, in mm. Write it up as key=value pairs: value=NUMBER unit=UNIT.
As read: value=98.70 unit=mm
